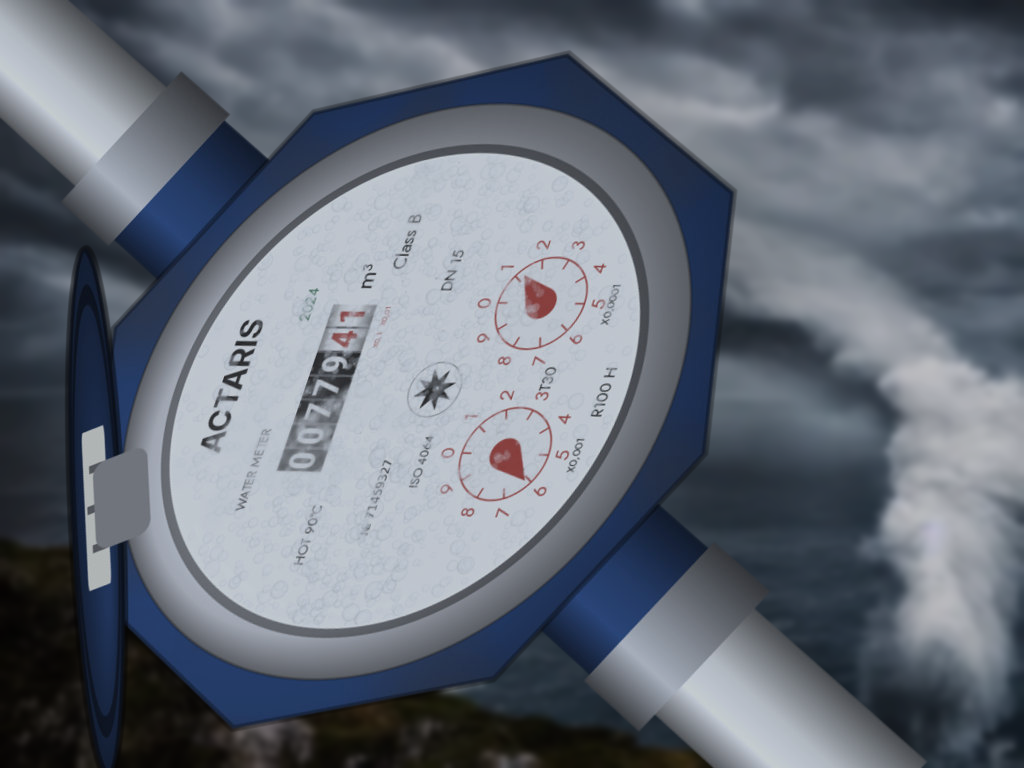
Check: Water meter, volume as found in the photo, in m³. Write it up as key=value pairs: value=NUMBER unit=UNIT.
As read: value=779.4161 unit=m³
